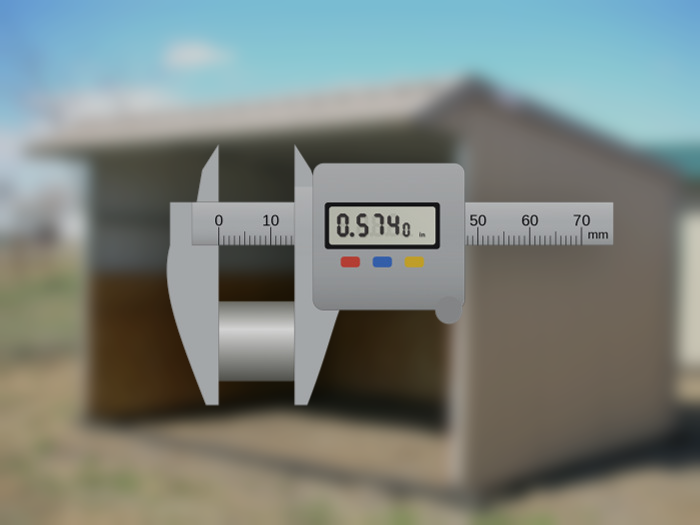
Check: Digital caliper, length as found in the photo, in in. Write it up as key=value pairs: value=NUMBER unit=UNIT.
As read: value=0.5740 unit=in
